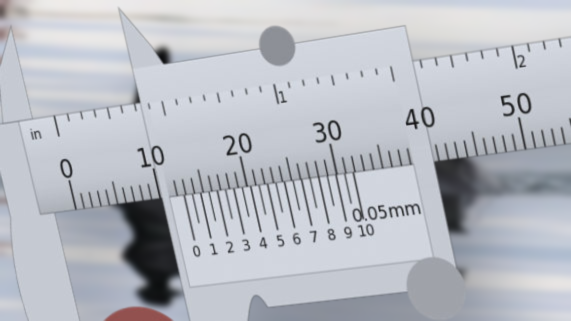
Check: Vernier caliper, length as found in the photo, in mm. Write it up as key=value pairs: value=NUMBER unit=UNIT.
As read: value=12.8 unit=mm
